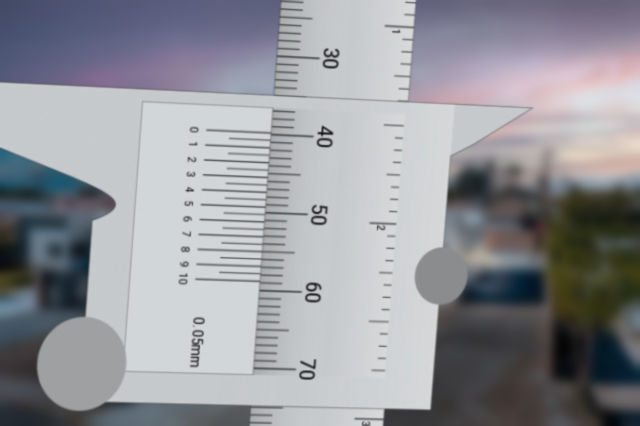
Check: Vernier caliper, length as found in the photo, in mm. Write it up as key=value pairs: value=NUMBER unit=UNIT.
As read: value=39.8 unit=mm
